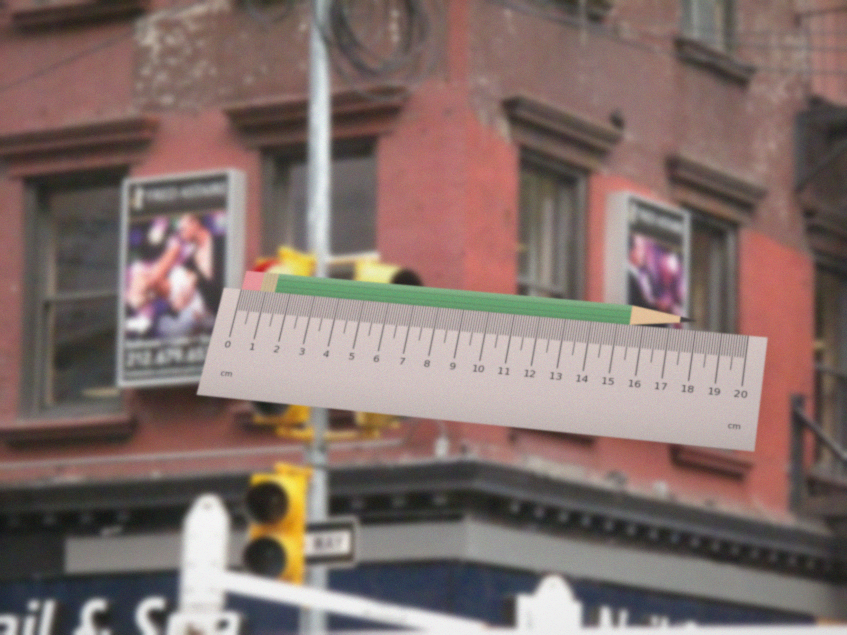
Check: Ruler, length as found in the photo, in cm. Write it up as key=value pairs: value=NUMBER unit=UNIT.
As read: value=18 unit=cm
